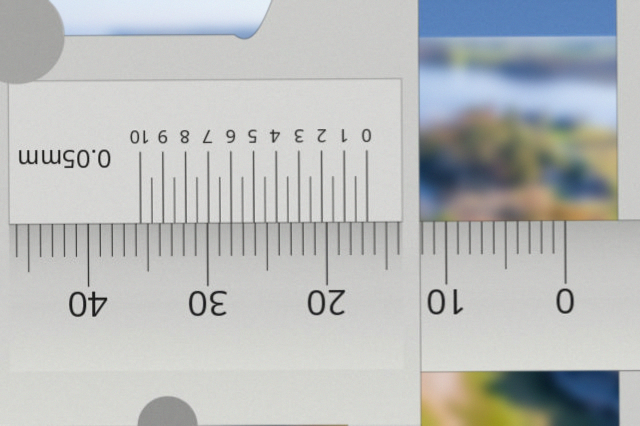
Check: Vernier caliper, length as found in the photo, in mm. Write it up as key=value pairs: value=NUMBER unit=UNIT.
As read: value=16.6 unit=mm
